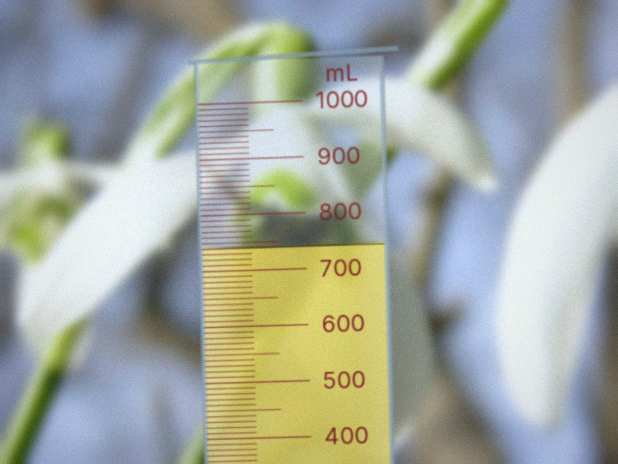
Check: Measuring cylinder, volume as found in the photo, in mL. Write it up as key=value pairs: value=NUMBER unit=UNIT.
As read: value=740 unit=mL
